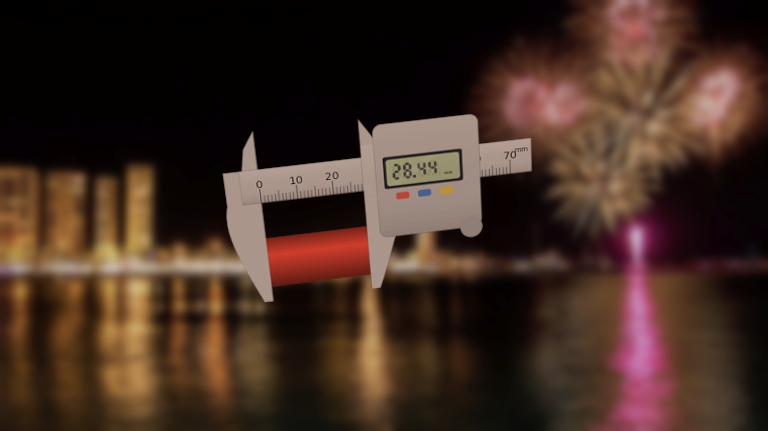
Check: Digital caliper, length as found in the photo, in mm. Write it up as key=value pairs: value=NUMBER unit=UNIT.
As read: value=28.44 unit=mm
